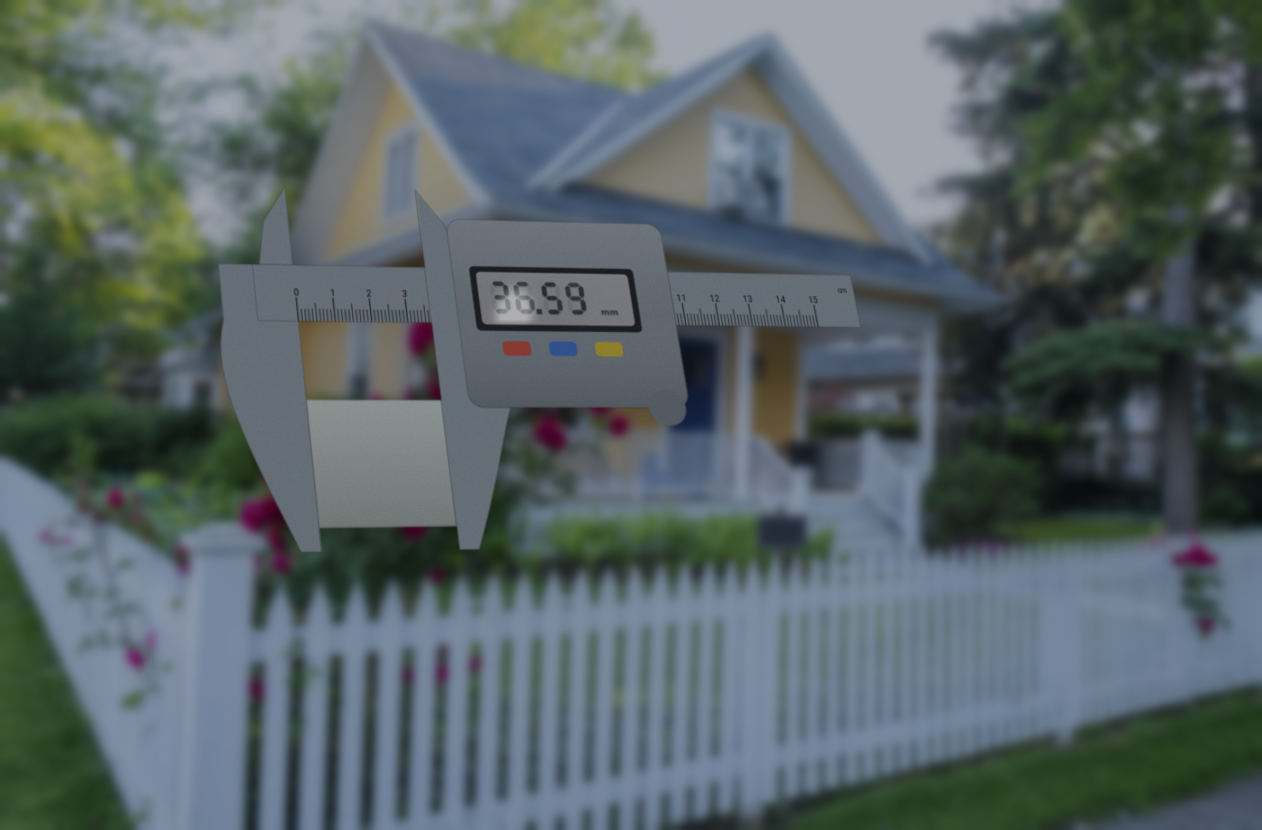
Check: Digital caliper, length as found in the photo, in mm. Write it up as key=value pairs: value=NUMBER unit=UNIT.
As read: value=36.59 unit=mm
